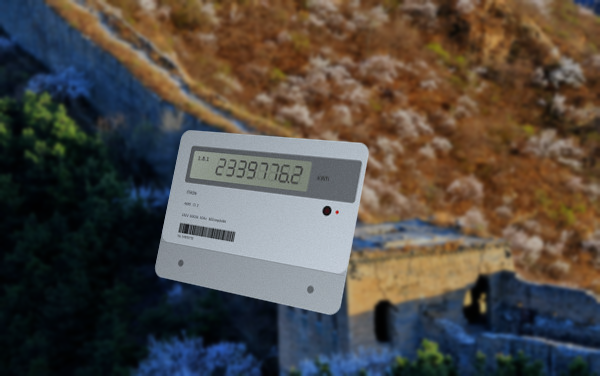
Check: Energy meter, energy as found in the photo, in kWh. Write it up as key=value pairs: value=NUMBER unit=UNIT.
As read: value=2339776.2 unit=kWh
